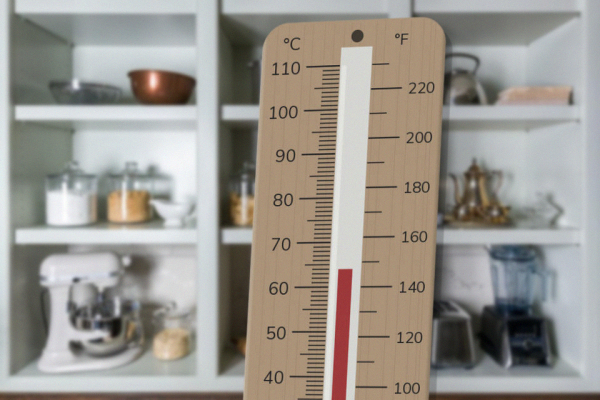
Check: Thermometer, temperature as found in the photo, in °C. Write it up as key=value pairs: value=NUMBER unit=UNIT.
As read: value=64 unit=°C
